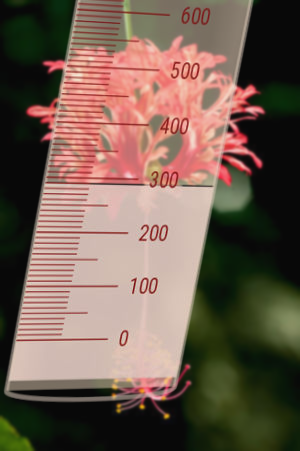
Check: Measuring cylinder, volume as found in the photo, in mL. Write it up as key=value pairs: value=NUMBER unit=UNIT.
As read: value=290 unit=mL
